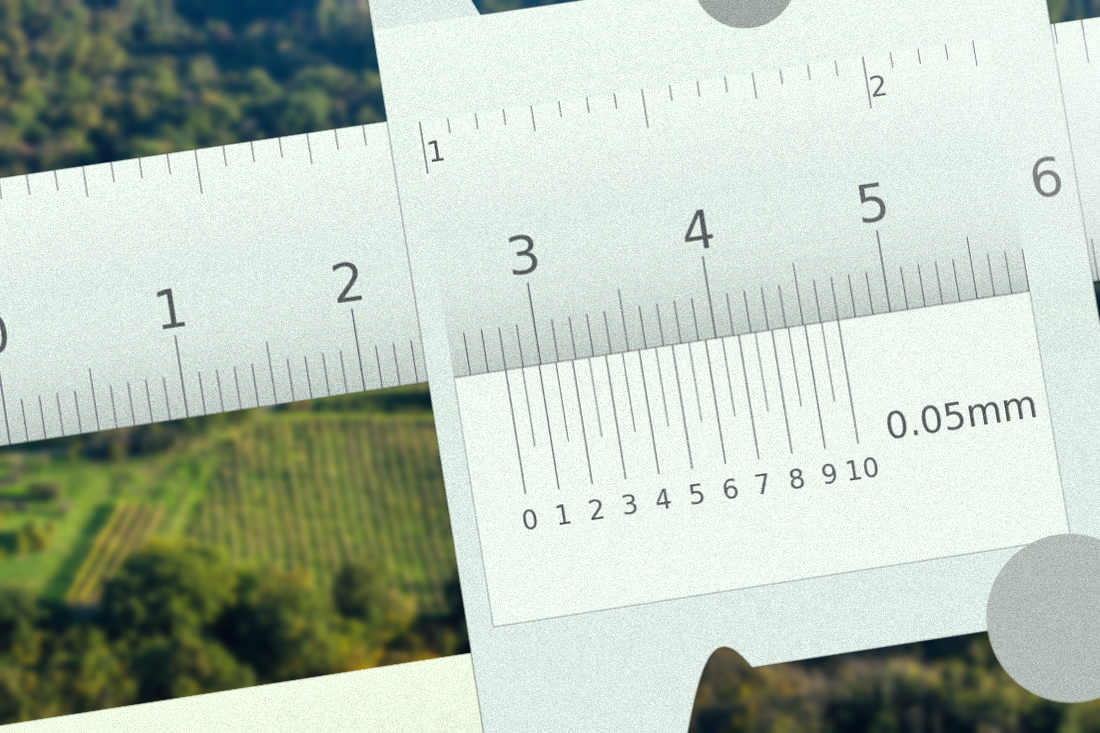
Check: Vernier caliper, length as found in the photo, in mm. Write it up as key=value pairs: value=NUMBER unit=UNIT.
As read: value=28.0 unit=mm
